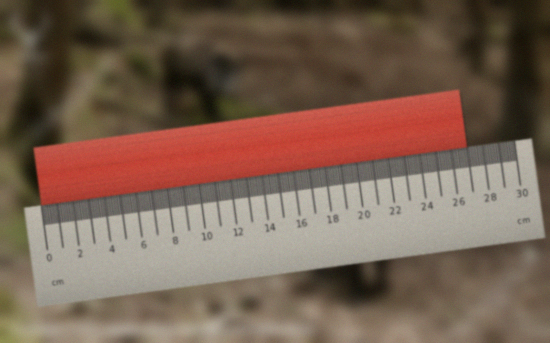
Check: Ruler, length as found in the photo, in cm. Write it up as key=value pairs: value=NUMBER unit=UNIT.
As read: value=27 unit=cm
